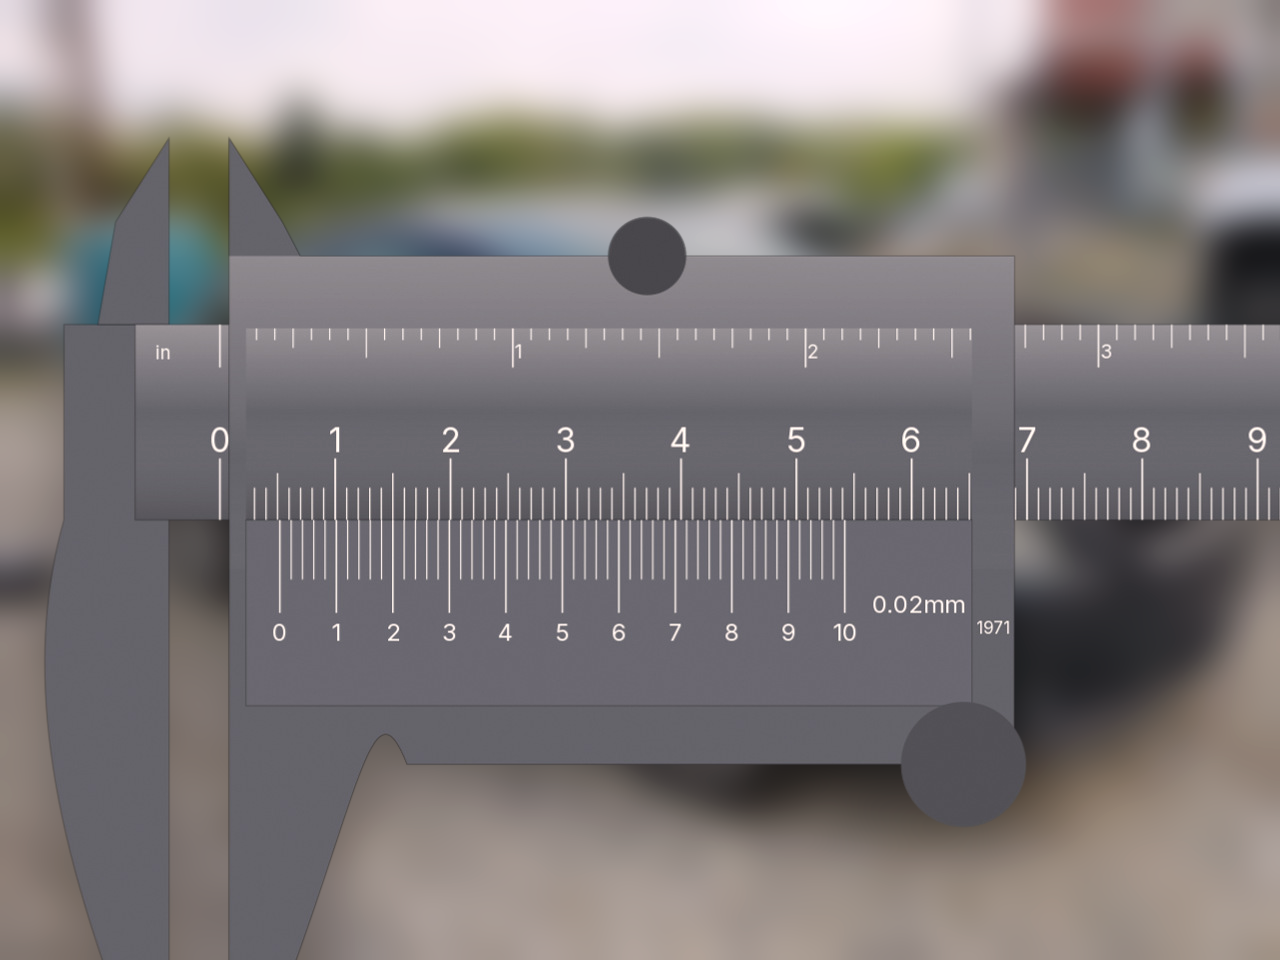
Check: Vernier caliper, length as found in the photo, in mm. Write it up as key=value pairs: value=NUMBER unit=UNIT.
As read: value=5.2 unit=mm
